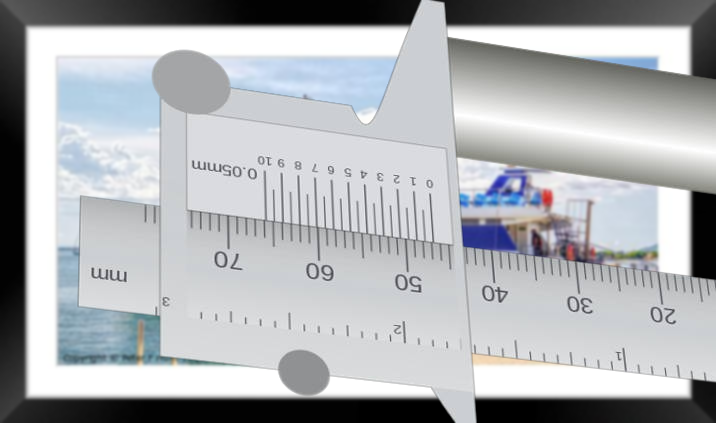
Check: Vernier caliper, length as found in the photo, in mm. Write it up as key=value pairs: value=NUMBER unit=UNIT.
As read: value=46.8 unit=mm
